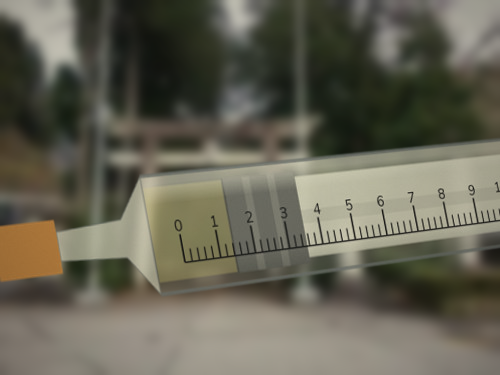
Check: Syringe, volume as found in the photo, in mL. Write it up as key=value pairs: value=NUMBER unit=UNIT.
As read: value=1.4 unit=mL
